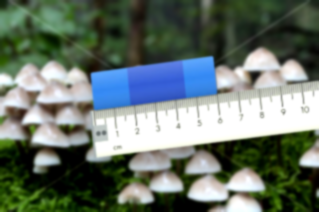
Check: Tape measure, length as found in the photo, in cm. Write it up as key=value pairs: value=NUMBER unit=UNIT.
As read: value=6 unit=cm
